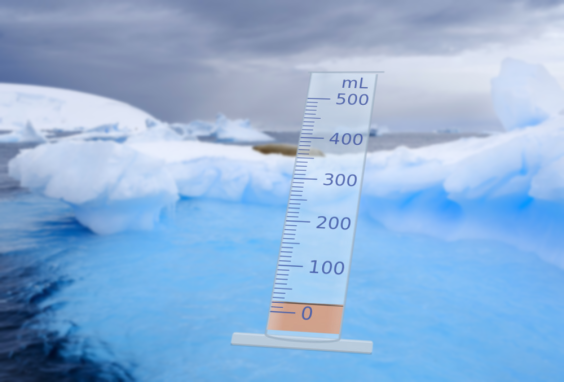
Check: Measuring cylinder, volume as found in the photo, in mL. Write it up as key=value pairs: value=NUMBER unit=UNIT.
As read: value=20 unit=mL
